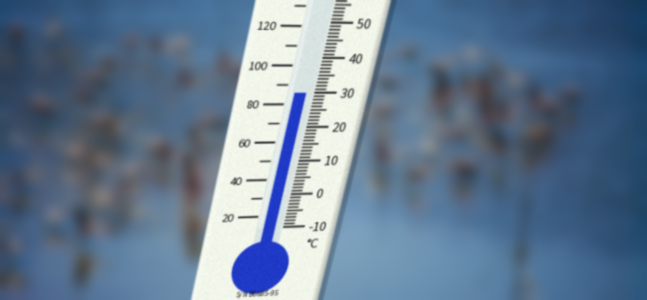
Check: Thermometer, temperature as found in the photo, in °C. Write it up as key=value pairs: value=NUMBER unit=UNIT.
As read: value=30 unit=°C
